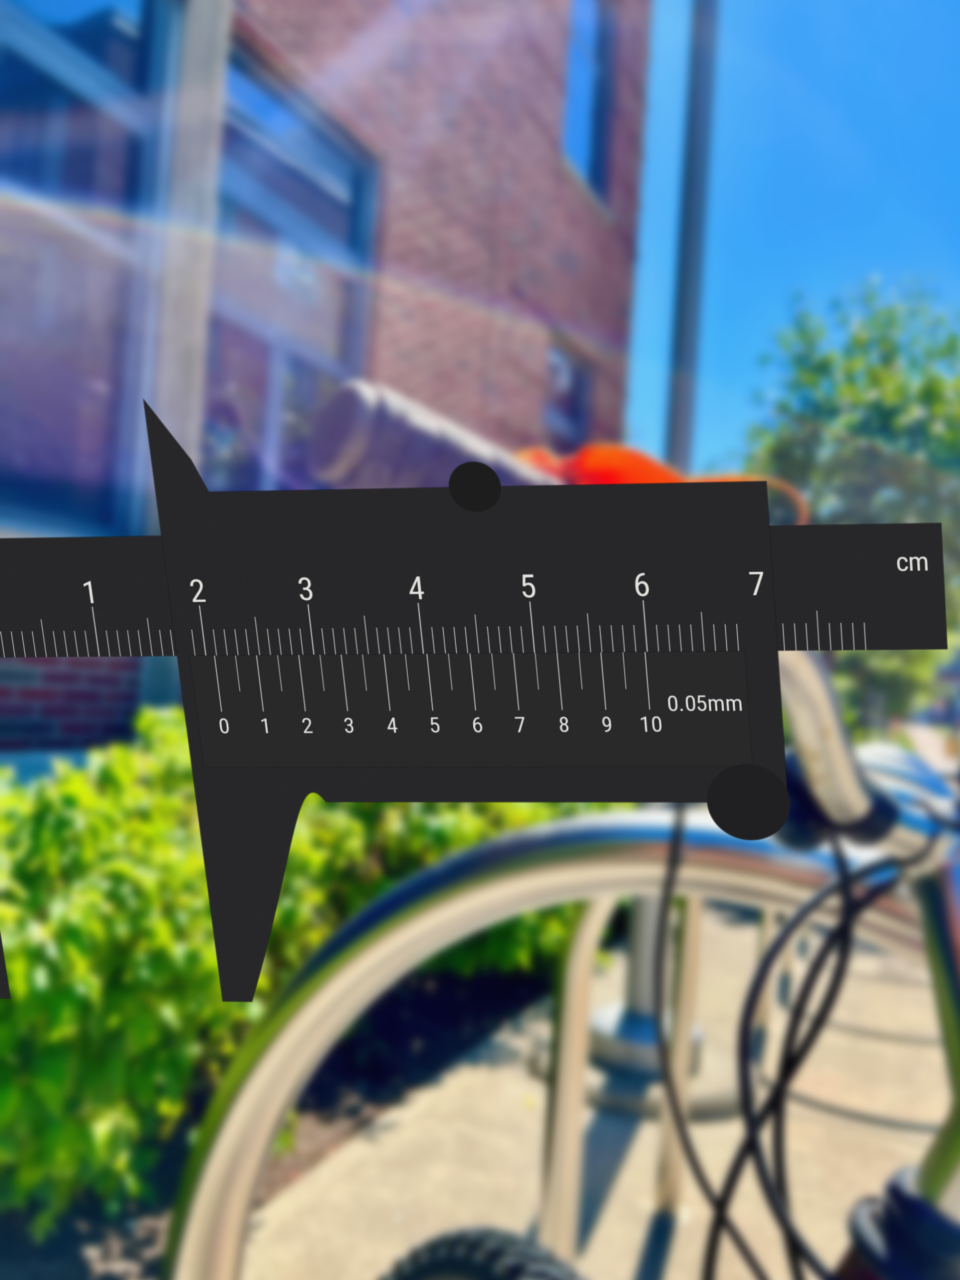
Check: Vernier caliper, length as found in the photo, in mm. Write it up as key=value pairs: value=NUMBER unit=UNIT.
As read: value=20.8 unit=mm
